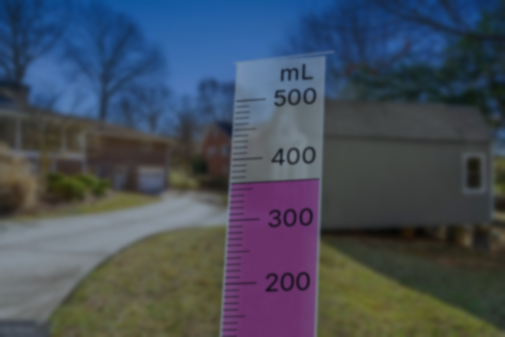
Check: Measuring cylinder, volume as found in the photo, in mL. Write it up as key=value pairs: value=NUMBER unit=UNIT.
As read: value=360 unit=mL
